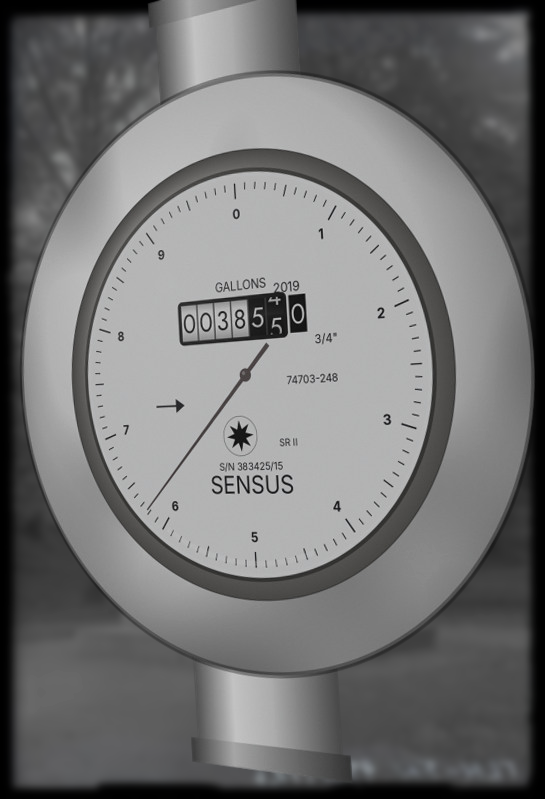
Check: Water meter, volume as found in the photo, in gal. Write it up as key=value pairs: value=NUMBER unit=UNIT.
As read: value=38546.2 unit=gal
